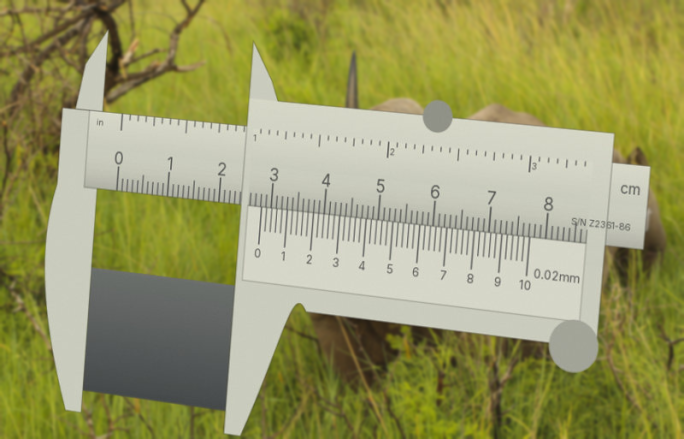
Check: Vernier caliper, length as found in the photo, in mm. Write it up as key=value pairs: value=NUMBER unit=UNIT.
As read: value=28.2 unit=mm
